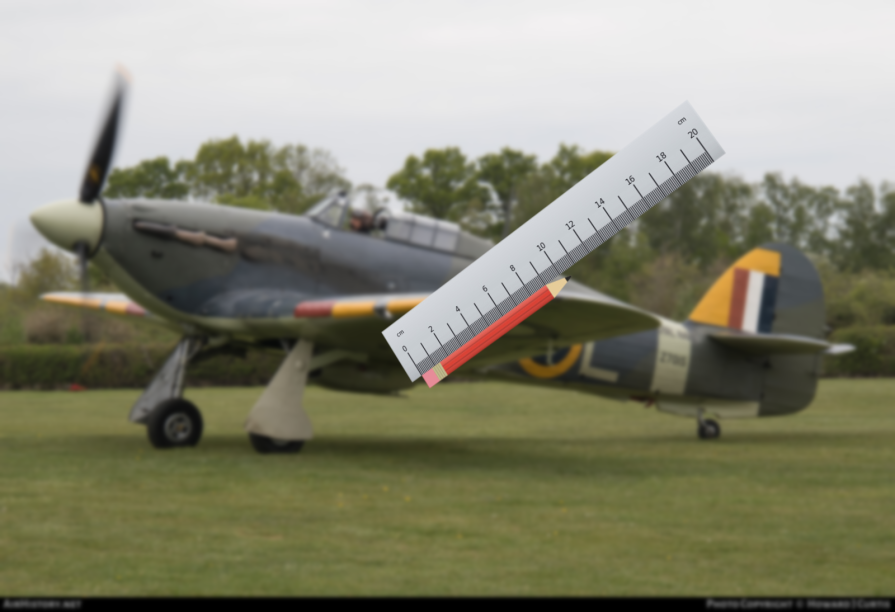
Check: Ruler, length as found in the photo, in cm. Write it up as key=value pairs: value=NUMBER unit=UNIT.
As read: value=10.5 unit=cm
